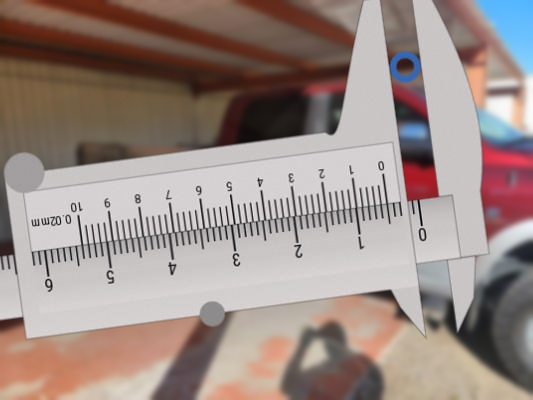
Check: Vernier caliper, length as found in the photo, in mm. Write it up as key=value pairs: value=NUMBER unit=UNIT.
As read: value=5.0 unit=mm
